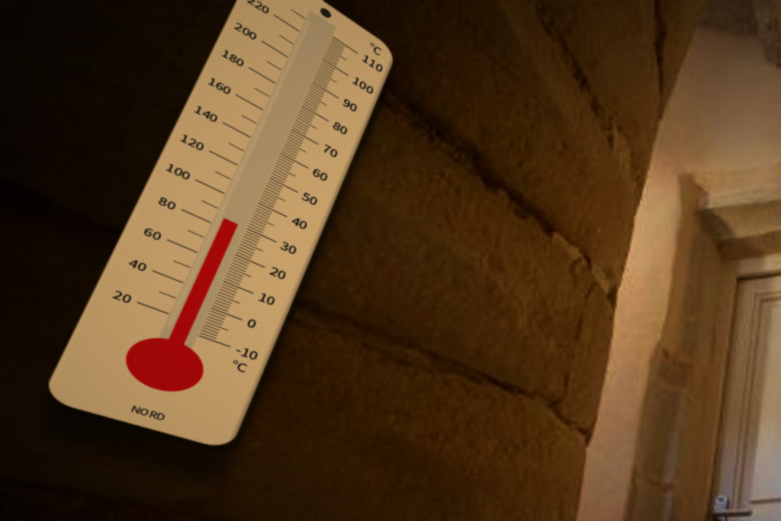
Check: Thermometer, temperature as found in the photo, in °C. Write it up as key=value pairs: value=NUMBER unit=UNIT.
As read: value=30 unit=°C
